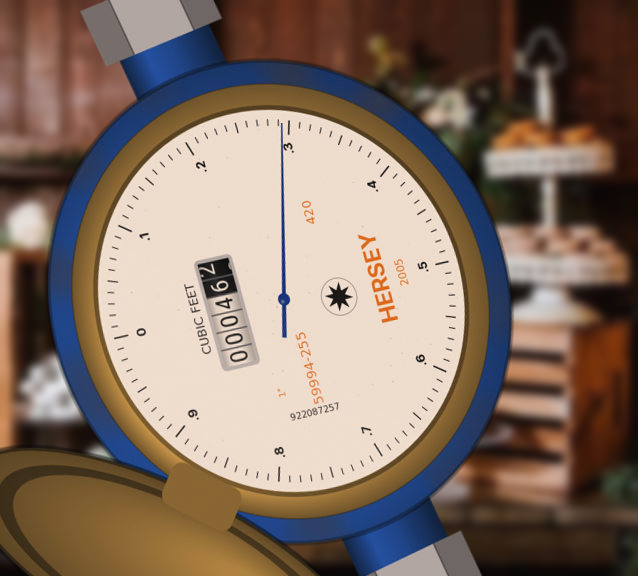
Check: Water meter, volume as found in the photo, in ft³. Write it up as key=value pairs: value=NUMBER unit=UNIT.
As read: value=462.29 unit=ft³
